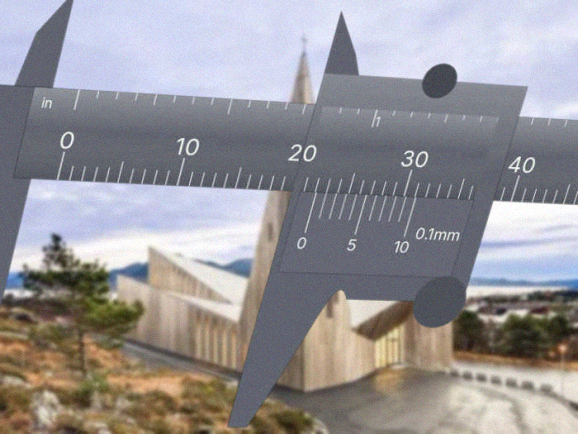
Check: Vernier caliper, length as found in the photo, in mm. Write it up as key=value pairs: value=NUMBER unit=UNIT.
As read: value=22.1 unit=mm
